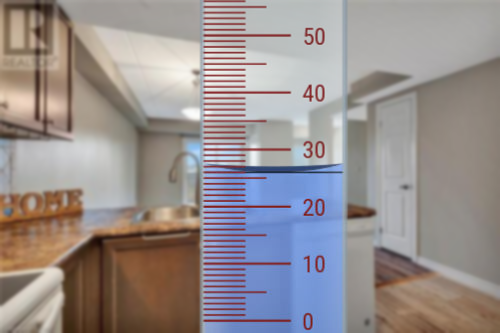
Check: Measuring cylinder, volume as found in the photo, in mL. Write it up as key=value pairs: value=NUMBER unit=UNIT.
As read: value=26 unit=mL
